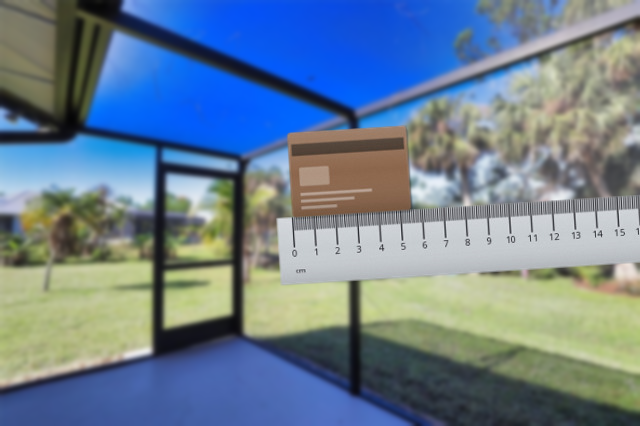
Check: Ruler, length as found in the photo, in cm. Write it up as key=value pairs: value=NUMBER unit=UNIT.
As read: value=5.5 unit=cm
